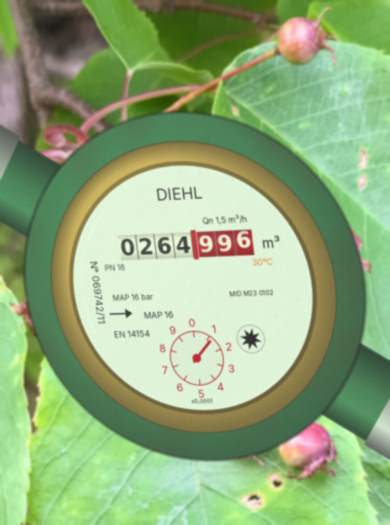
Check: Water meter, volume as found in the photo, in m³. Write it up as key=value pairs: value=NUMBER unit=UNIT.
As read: value=264.9961 unit=m³
